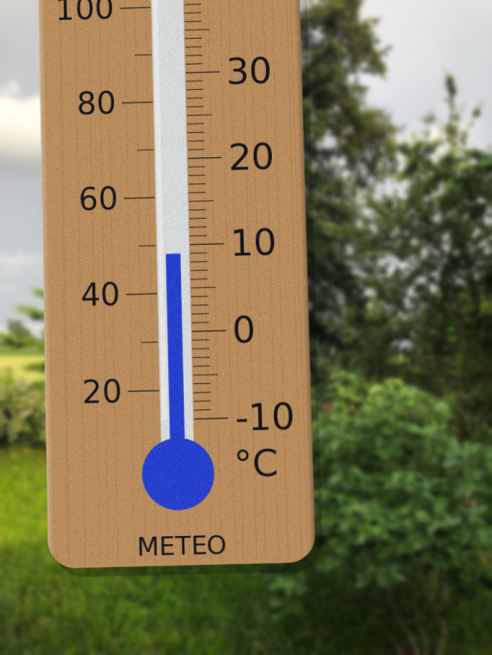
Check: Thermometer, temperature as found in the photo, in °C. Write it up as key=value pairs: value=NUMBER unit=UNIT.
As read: value=9 unit=°C
